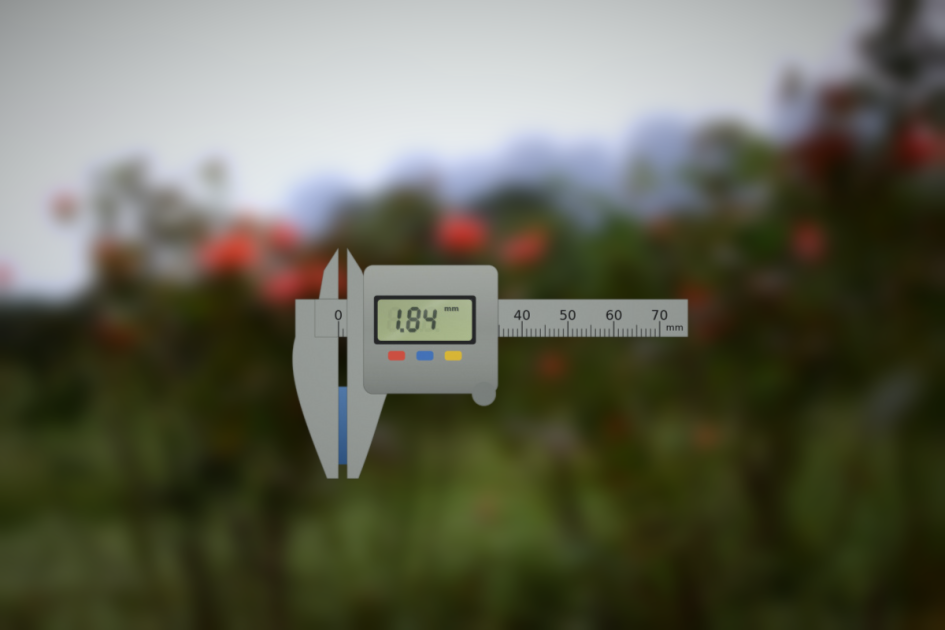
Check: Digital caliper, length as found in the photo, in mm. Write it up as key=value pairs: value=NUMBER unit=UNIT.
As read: value=1.84 unit=mm
